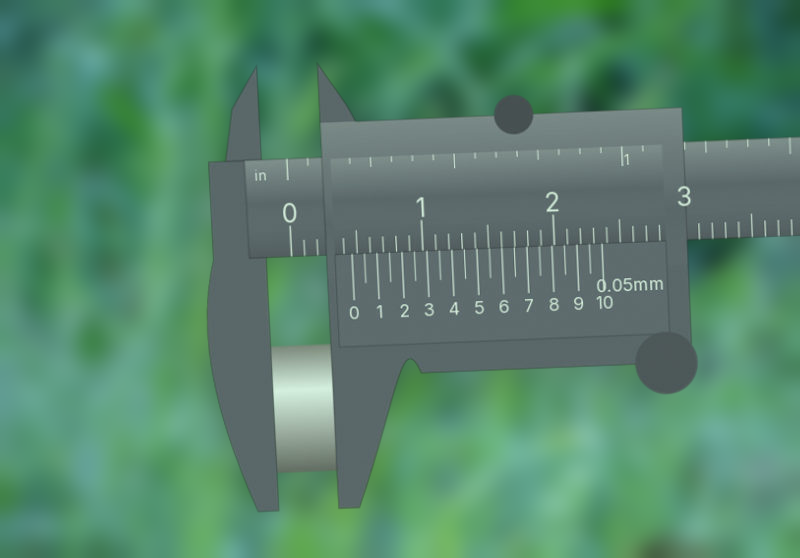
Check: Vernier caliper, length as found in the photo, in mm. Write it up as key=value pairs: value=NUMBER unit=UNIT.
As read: value=4.6 unit=mm
